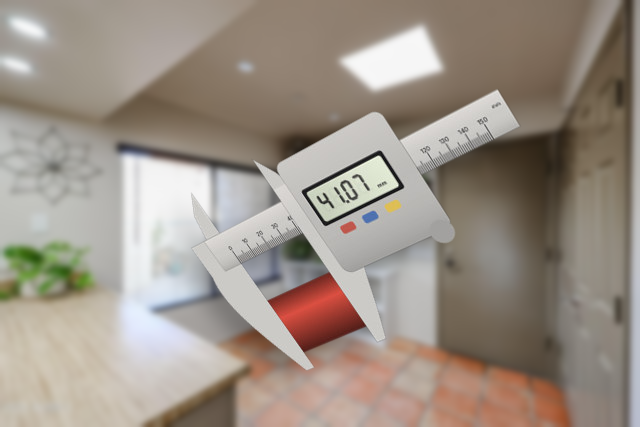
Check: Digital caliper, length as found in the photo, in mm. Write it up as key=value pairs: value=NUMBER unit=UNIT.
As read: value=41.07 unit=mm
